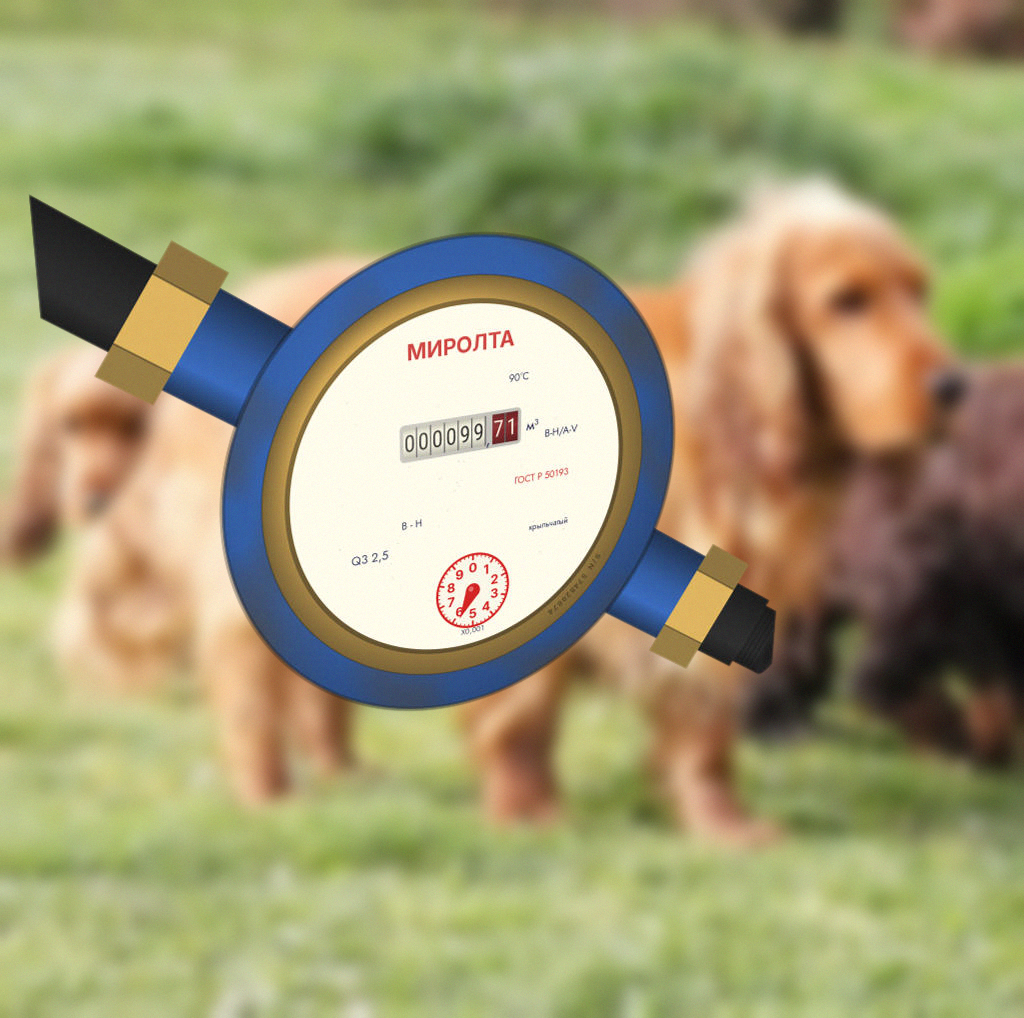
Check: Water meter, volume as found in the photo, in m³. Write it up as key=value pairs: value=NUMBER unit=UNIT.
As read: value=99.715 unit=m³
